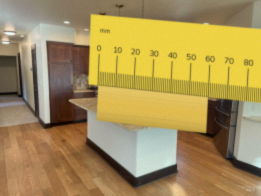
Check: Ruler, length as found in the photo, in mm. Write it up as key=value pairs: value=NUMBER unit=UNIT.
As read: value=60 unit=mm
